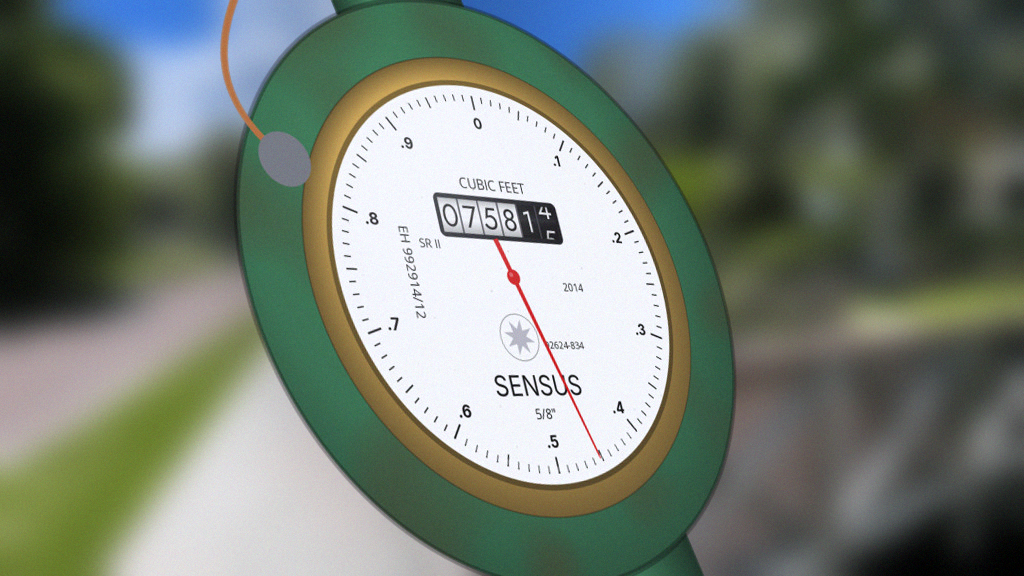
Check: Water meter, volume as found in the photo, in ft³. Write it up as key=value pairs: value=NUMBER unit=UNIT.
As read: value=75814.45 unit=ft³
